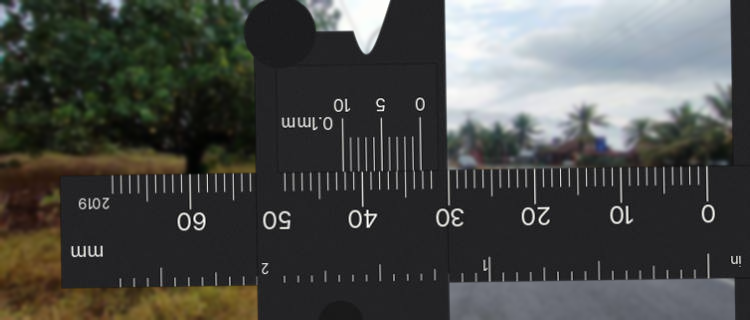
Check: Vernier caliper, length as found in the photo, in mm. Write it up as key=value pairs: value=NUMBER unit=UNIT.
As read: value=33.2 unit=mm
